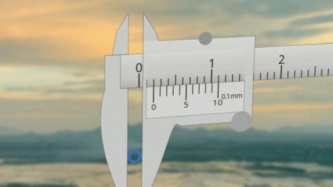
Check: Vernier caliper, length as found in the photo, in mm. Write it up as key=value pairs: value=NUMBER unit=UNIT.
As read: value=2.0 unit=mm
